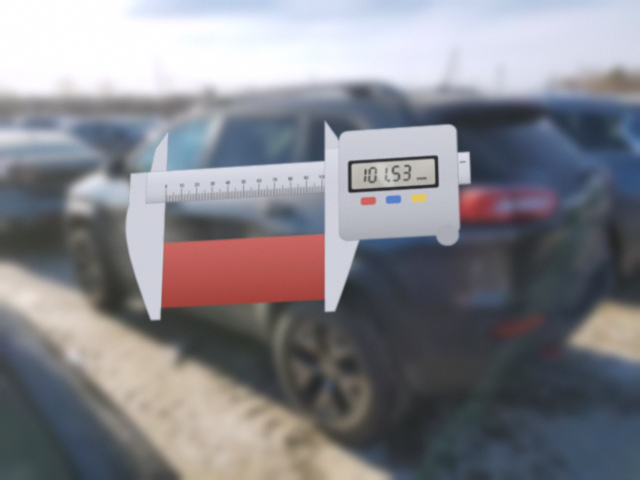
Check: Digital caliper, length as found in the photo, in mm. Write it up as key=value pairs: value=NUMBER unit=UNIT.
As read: value=101.53 unit=mm
